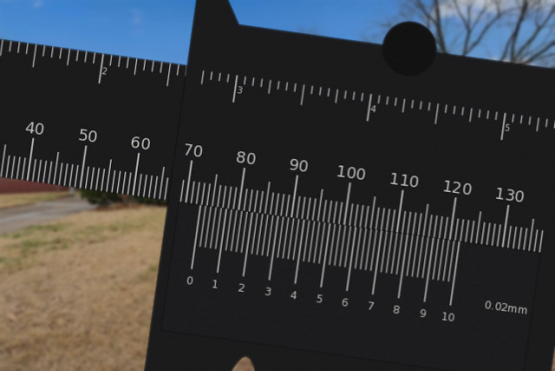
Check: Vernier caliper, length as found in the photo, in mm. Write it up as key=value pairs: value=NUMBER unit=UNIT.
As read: value=72.8 unit=mm
